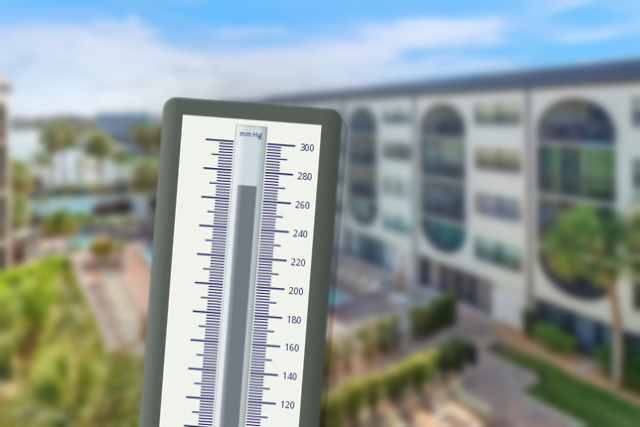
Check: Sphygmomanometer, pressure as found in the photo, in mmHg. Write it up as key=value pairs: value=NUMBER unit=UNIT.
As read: value=270 unit=mmHg
